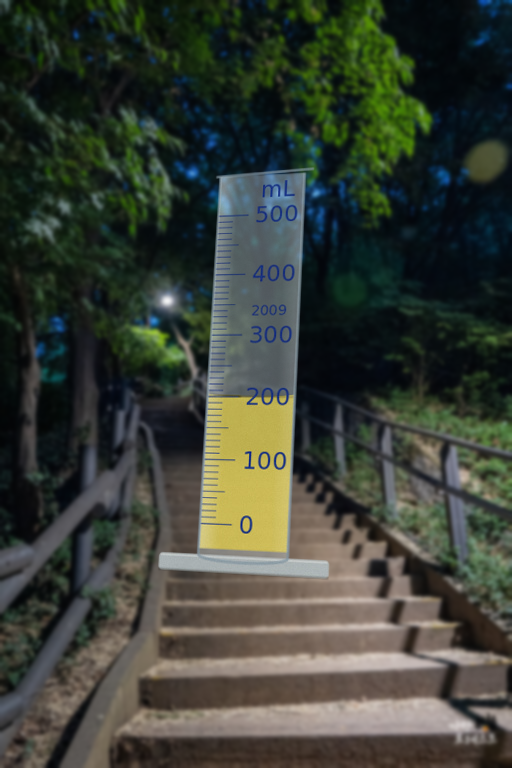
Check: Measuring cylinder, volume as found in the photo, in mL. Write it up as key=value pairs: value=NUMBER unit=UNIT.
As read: value=200 unit=mL
